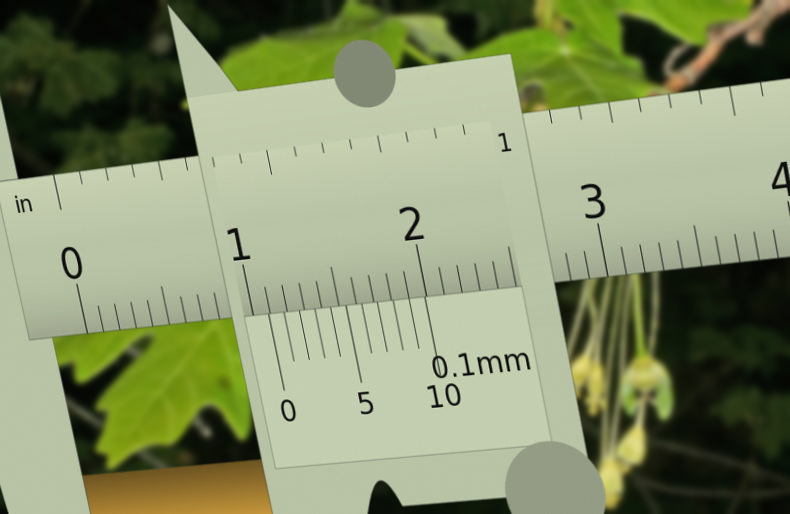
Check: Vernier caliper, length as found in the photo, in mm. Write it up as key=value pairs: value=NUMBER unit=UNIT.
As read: value=10.9 unit=mm
